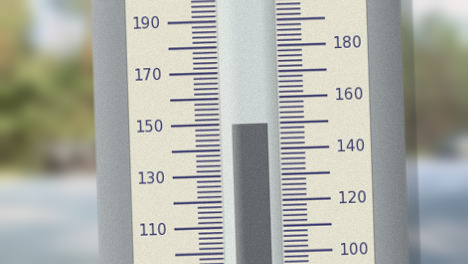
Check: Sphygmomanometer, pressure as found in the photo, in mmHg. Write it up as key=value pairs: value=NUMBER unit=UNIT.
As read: value=150 unit=mmHg
